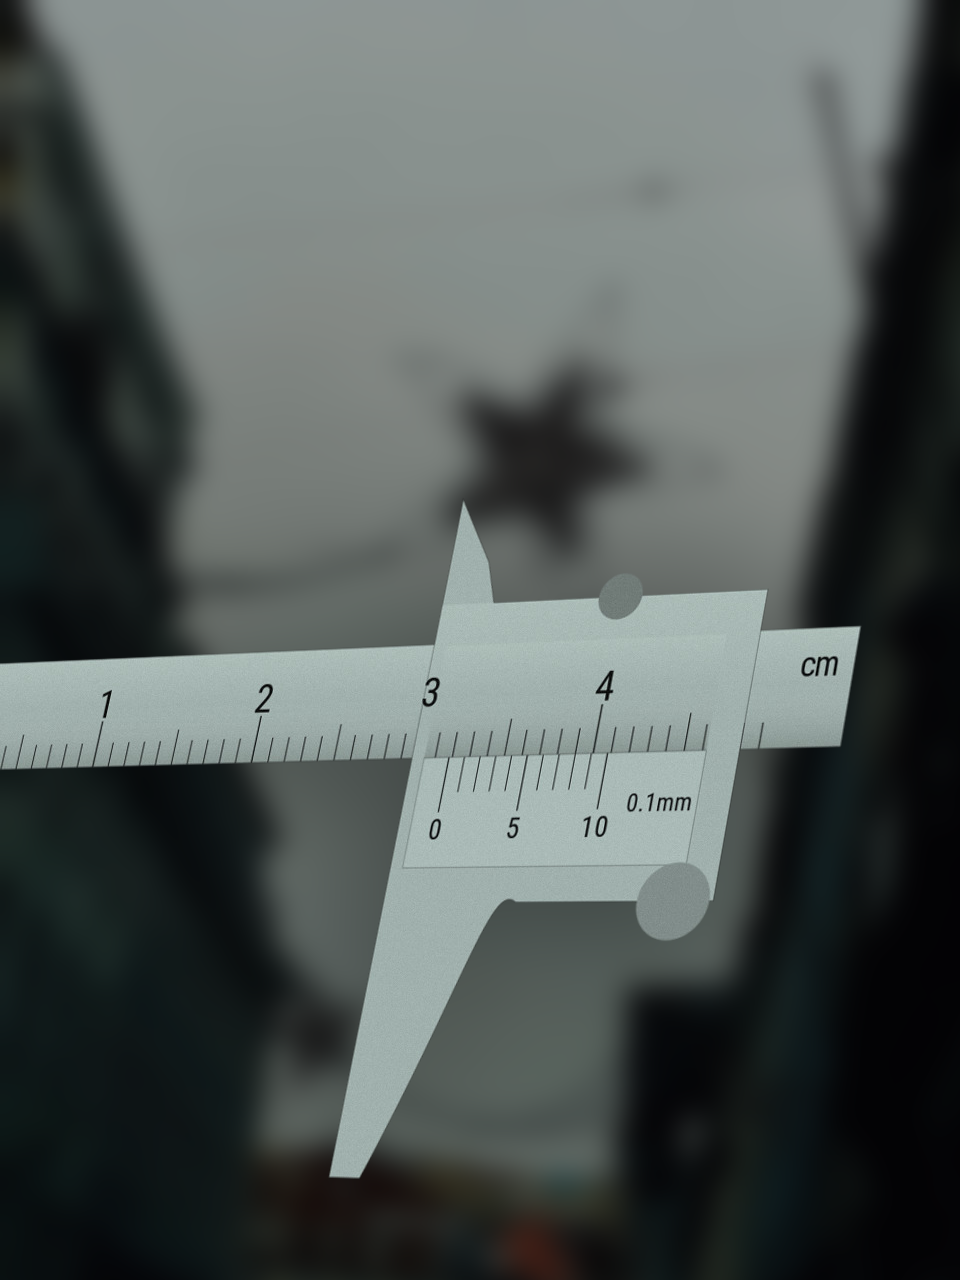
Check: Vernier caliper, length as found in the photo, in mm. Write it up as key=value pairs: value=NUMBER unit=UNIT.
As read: value=31.8 unit=mm
